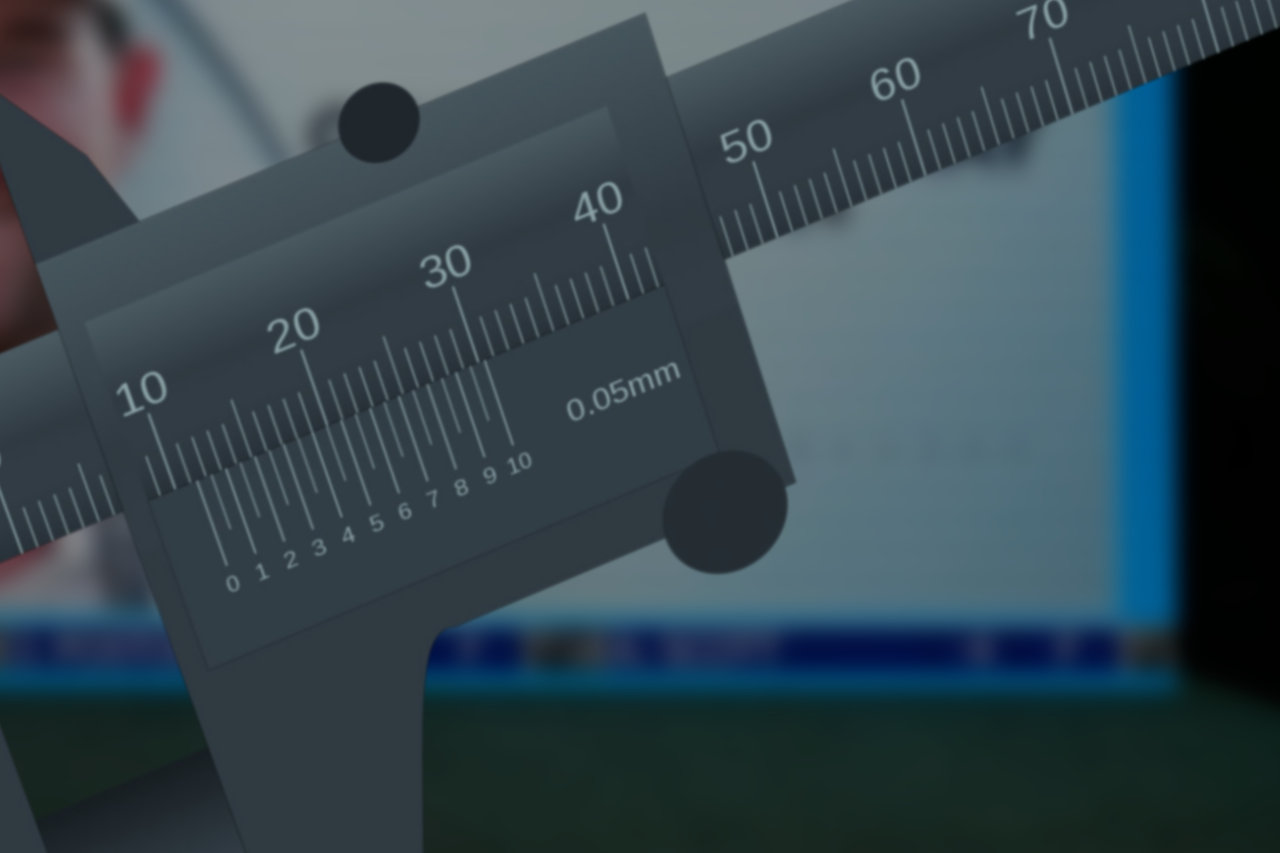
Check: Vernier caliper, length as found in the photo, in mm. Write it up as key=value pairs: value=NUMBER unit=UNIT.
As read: value=11.4 unit=mm
